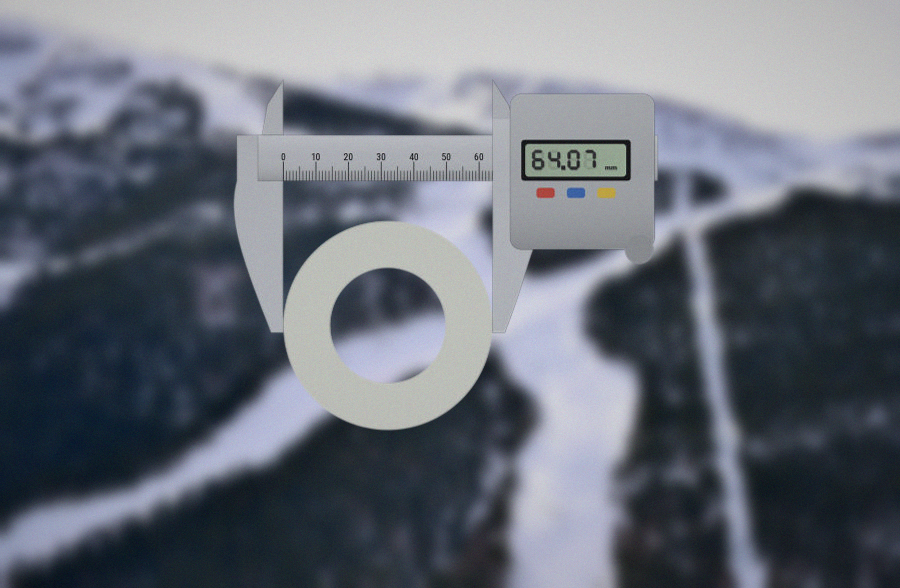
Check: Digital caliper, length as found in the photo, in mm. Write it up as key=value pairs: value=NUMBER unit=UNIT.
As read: value=64.07 unit=mm
